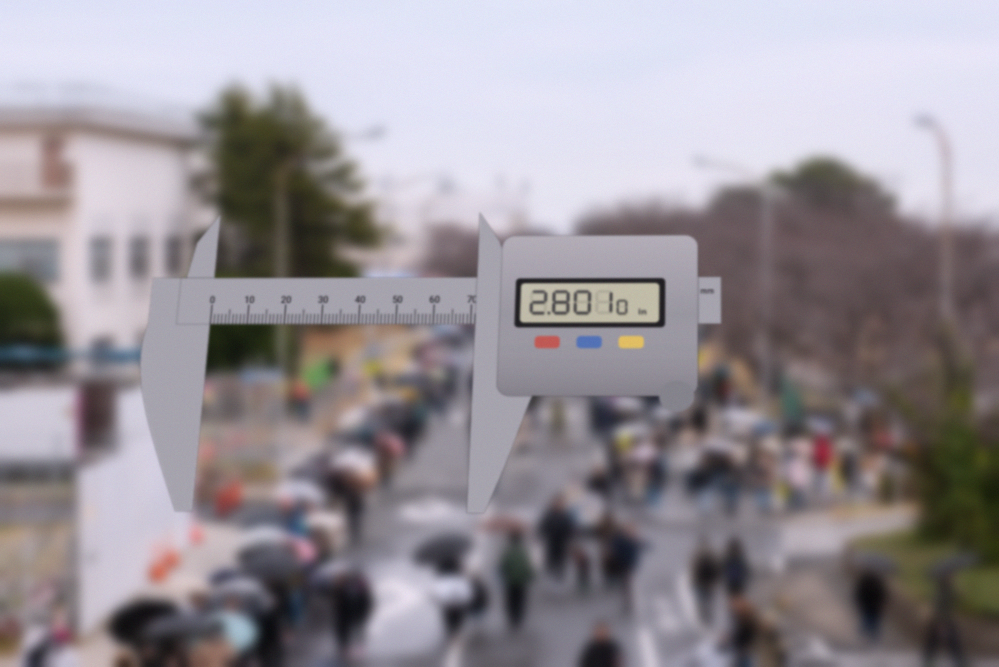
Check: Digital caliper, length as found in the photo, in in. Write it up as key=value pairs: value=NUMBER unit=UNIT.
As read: value=2.8010 unit=in
